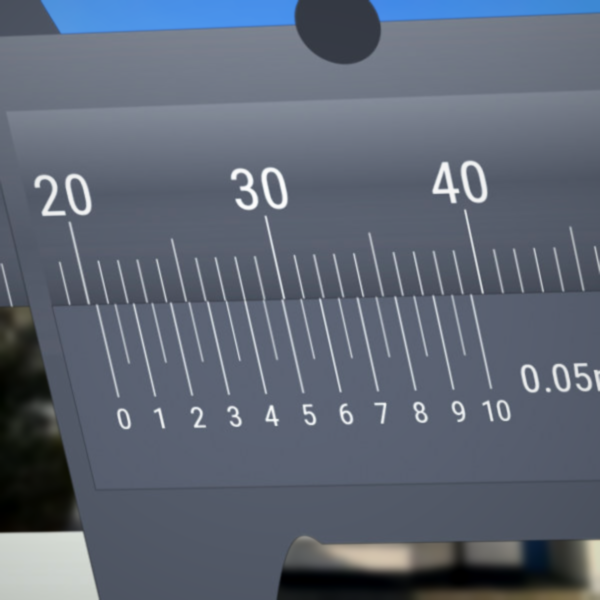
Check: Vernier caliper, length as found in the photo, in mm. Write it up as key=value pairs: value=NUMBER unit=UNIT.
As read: value=20.4 unit=mm
